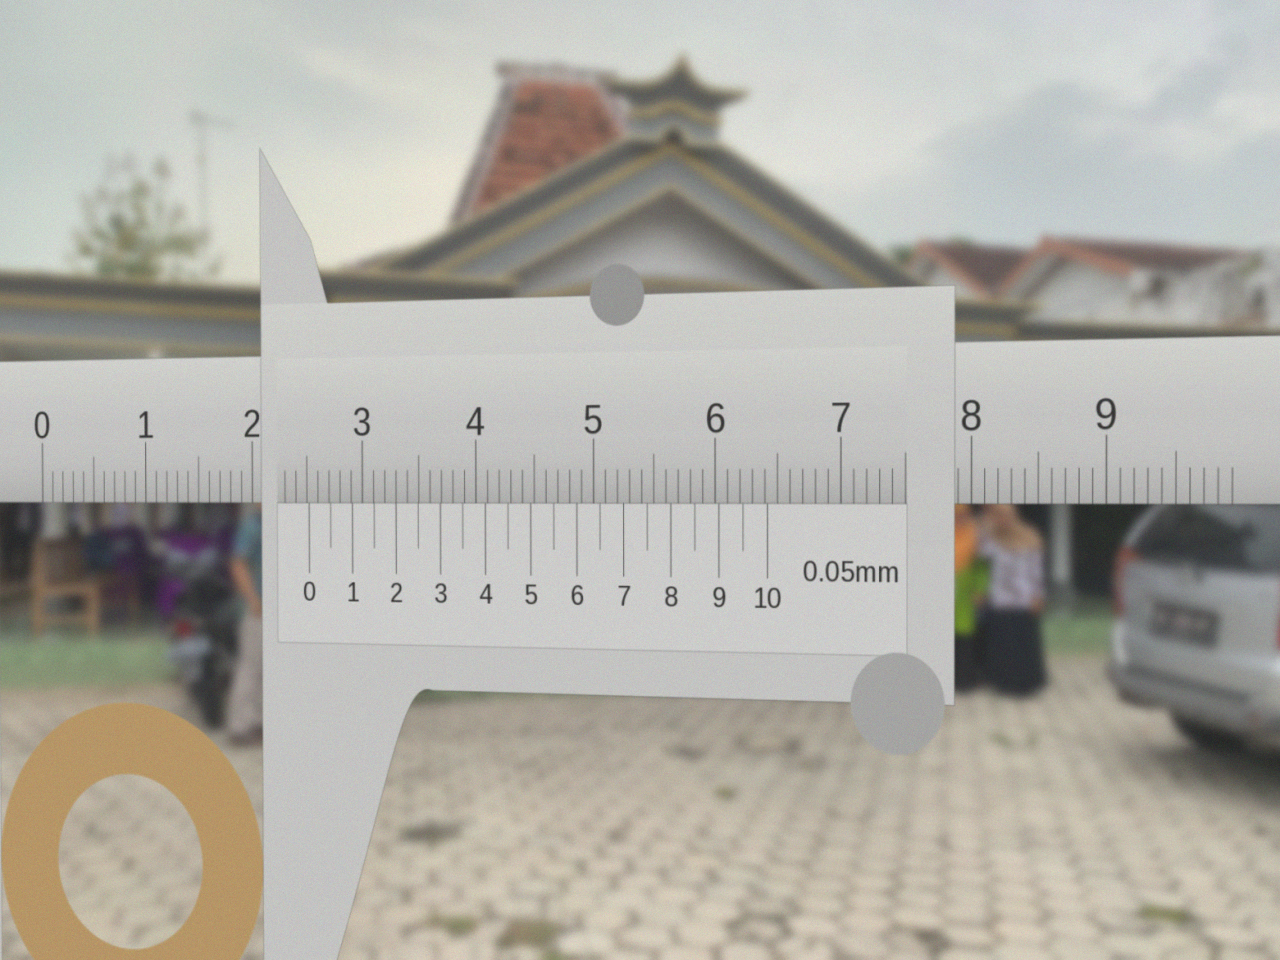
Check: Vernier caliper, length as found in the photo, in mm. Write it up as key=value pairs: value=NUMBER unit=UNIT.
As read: value=25.2 unit=mm
